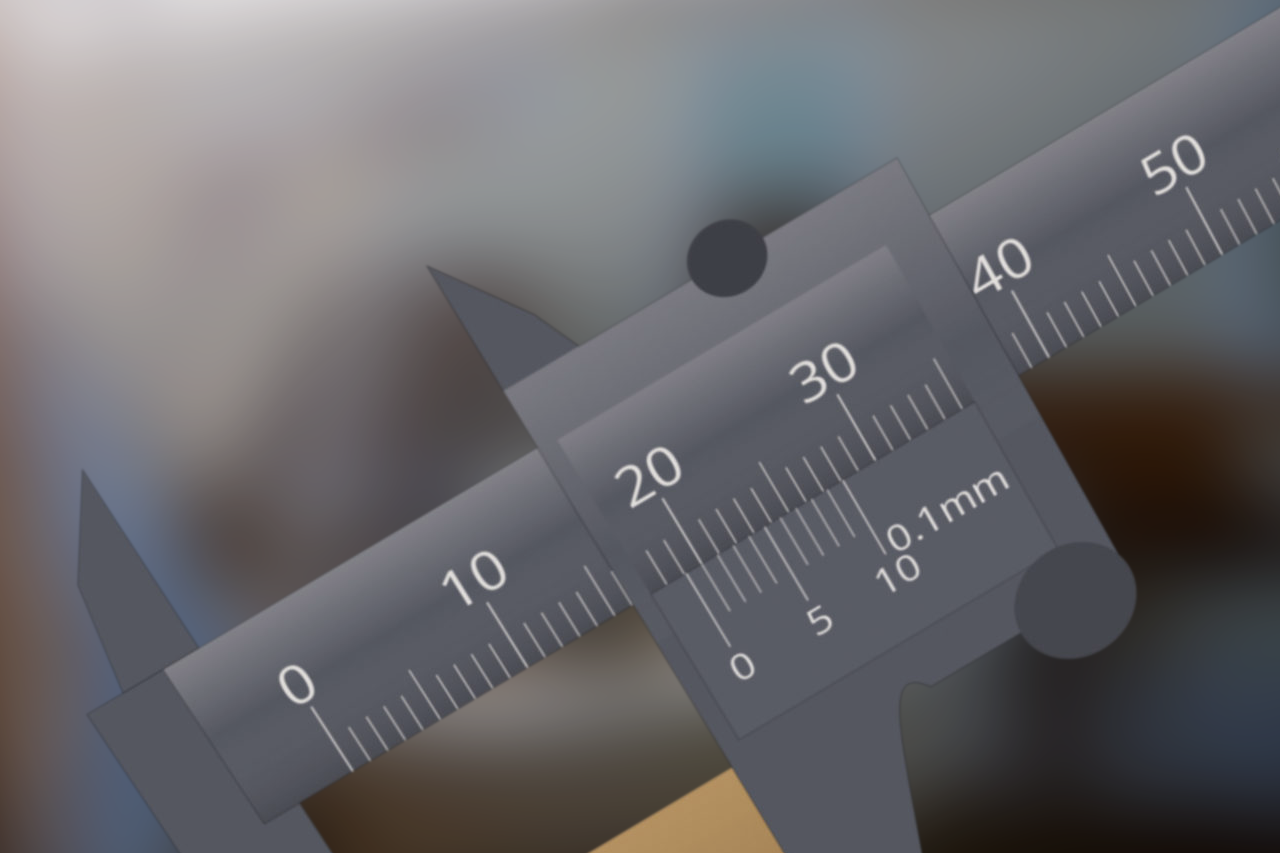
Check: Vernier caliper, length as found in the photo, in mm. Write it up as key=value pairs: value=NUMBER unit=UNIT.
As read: value=19.1 unit=mm
